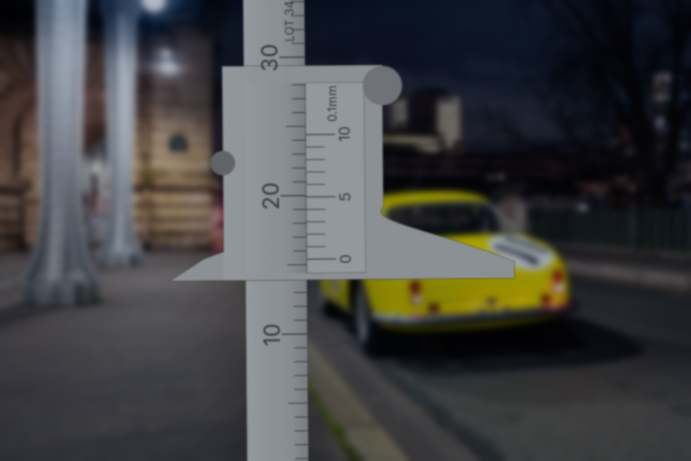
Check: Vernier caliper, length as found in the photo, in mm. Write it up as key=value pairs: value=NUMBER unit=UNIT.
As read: value=15.4 unit=mm
